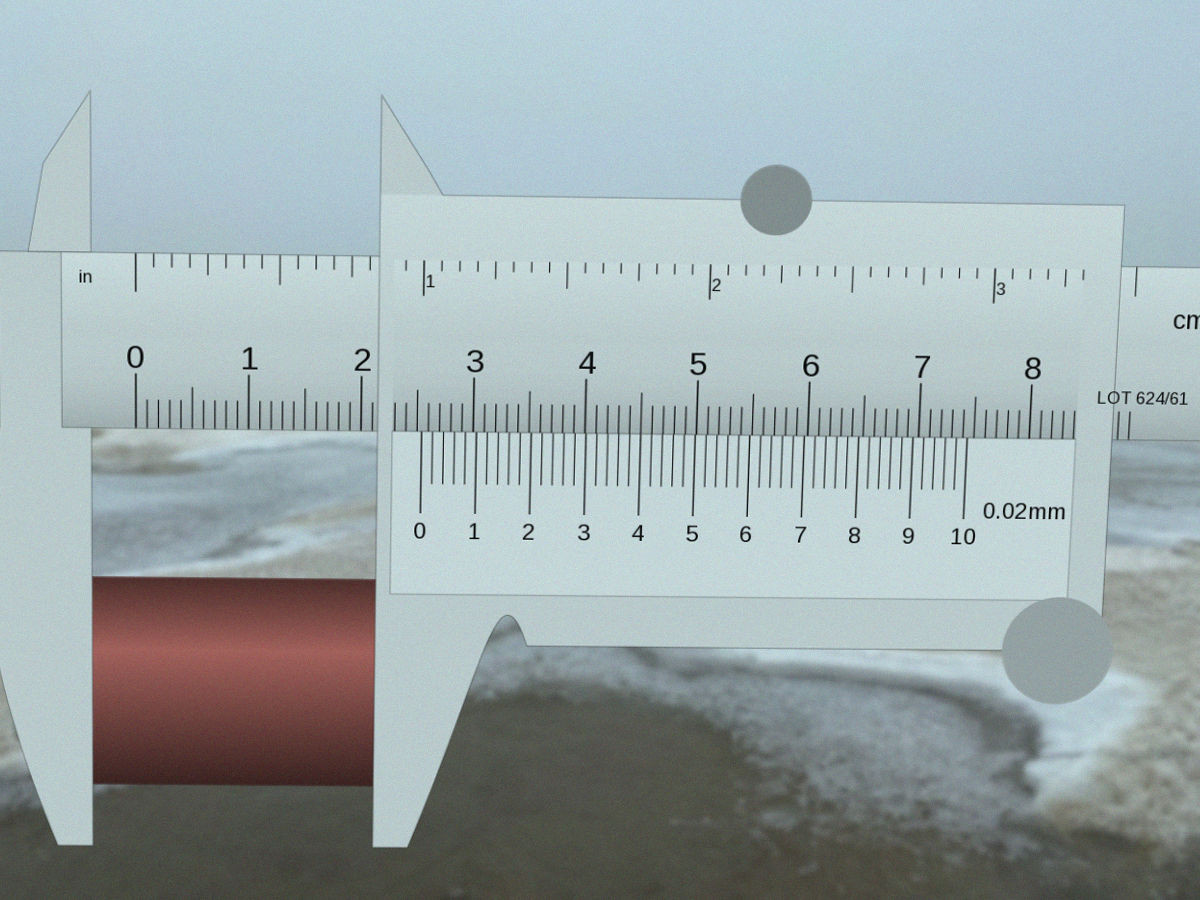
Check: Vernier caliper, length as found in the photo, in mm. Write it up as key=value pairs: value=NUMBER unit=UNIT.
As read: value=25.4 unit=mm
